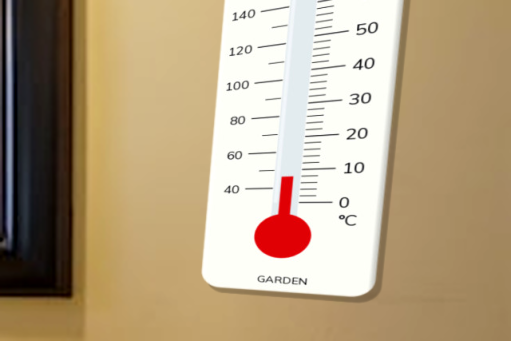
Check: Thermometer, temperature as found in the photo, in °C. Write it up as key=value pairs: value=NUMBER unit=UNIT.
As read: value=8 unit=°C
